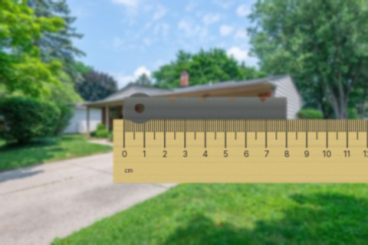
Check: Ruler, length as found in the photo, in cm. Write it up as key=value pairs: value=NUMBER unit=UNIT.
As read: value=8 unit=cm
